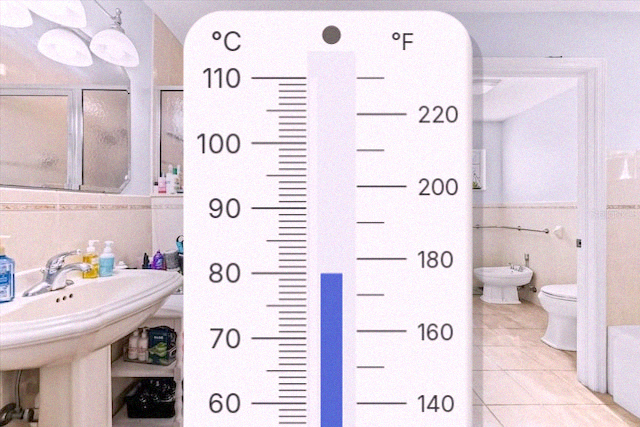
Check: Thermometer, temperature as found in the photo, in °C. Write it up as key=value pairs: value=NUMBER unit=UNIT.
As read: value=80 unit=°C
